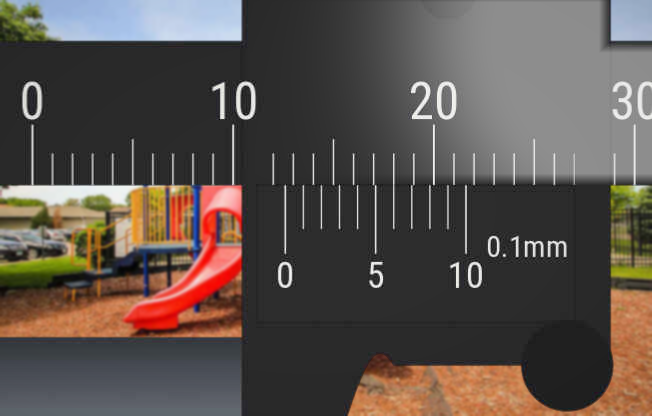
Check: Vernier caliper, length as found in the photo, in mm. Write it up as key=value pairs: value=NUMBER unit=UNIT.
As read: value=12.6 unit=mm
